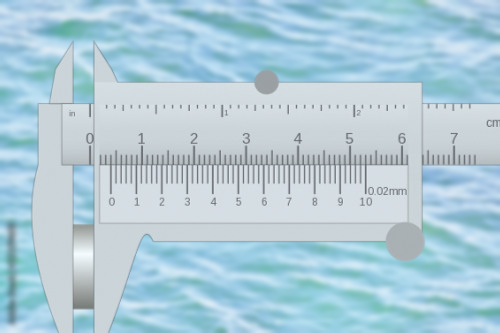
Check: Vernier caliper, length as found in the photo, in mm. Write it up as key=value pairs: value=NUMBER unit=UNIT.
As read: value=4.0 unit=mm
